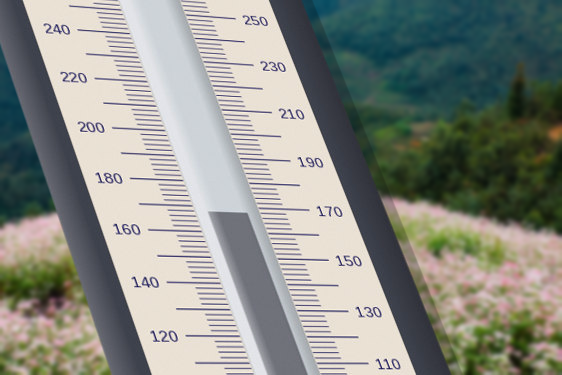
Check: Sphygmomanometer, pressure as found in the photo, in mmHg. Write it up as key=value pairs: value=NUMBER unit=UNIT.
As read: value=168 unit=mmHg
